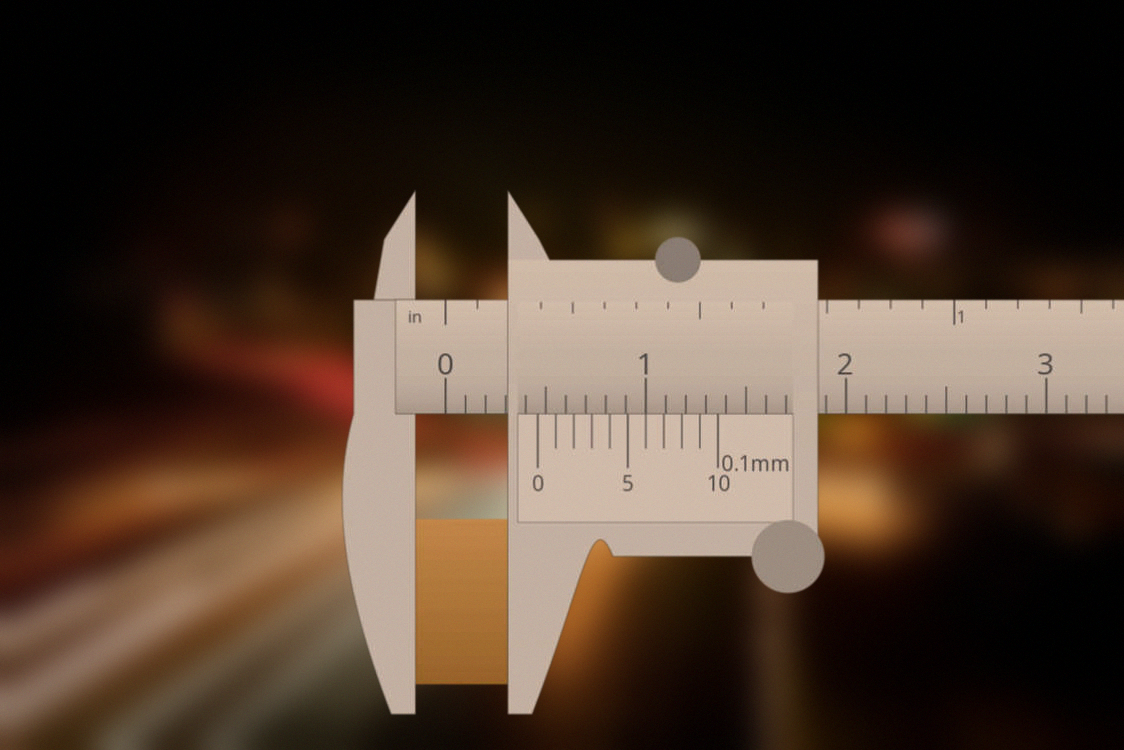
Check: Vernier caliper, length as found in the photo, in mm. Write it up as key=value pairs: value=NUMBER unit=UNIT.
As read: value=4.6 unit=mm
